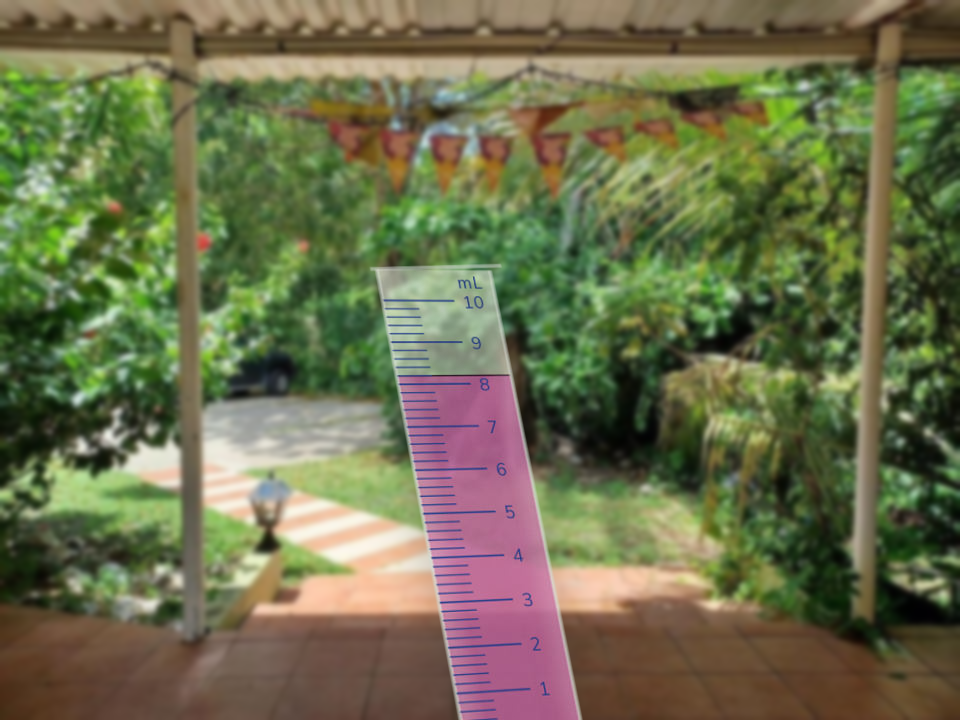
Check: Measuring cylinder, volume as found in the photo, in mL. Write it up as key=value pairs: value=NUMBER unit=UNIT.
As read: value=8.2 unit=mL
